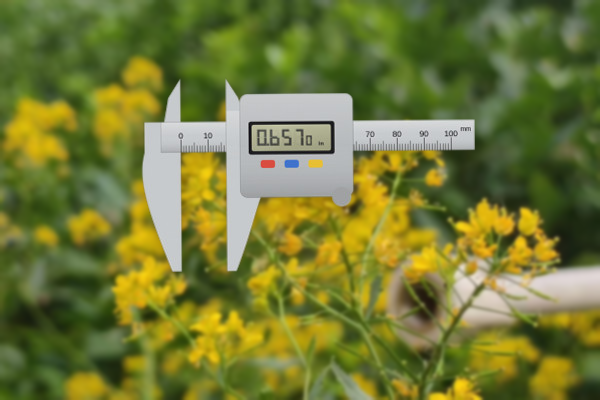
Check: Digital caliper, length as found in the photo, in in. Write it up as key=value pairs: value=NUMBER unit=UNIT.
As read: value=0.6570 unit=in
